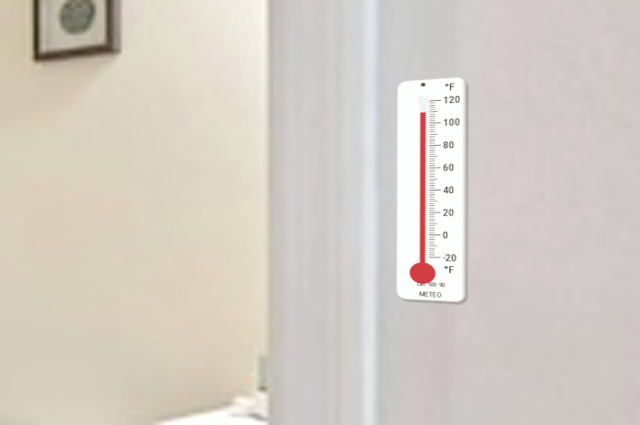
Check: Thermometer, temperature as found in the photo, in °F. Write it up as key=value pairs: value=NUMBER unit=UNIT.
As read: value=110 unit=°F
